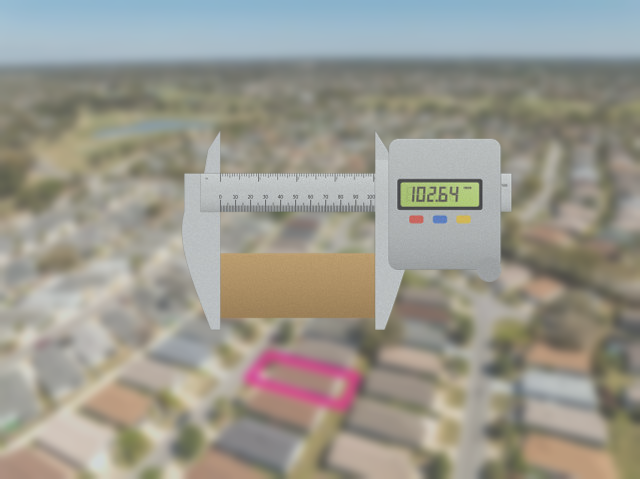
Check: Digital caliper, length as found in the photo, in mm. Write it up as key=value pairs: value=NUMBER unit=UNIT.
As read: value=102.64 unit=mm
